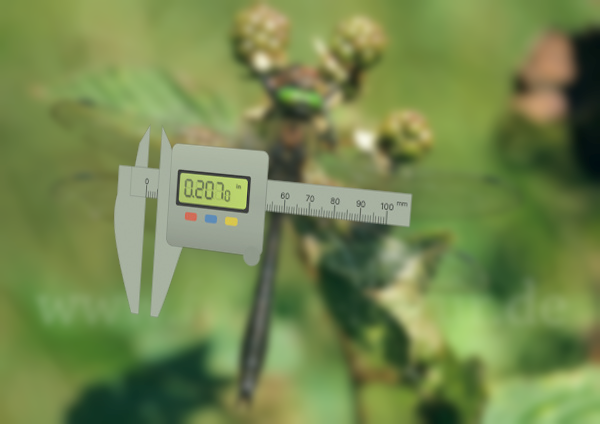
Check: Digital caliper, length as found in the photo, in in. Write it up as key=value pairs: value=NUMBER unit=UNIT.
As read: value=0.2070 unit=in
